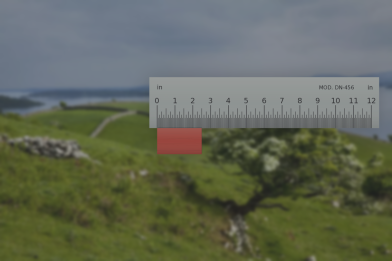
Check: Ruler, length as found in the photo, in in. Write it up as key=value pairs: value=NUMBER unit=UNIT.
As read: value=2.5 unit=in
